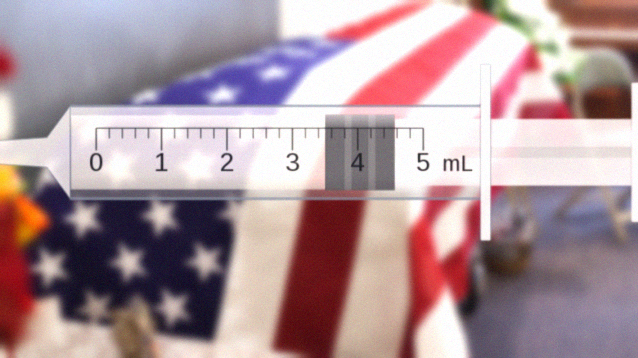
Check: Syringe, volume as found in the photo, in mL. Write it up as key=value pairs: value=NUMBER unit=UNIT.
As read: value=3.5 unit=mL
